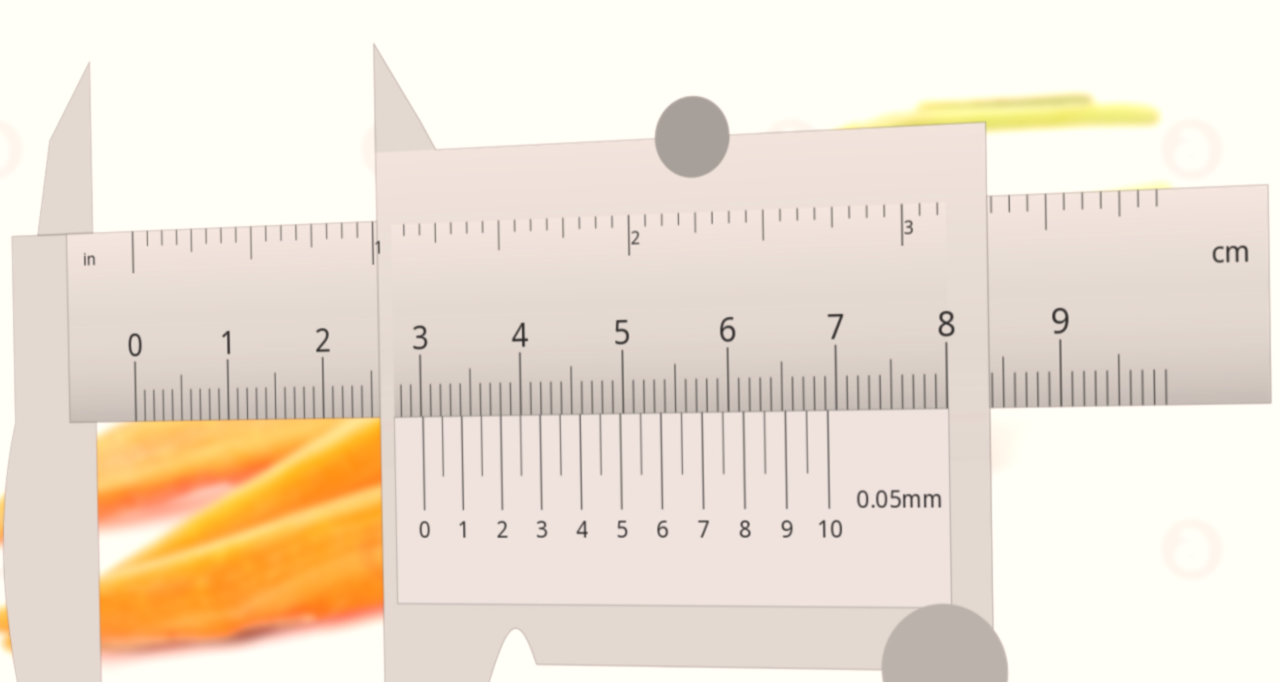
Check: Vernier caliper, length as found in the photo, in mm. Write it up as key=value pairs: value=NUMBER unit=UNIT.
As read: value=30.2 unit=mm
